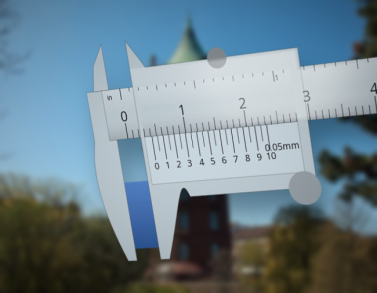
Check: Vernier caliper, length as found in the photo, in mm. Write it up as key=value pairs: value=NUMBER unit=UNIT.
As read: value=4.2 unit=mm
